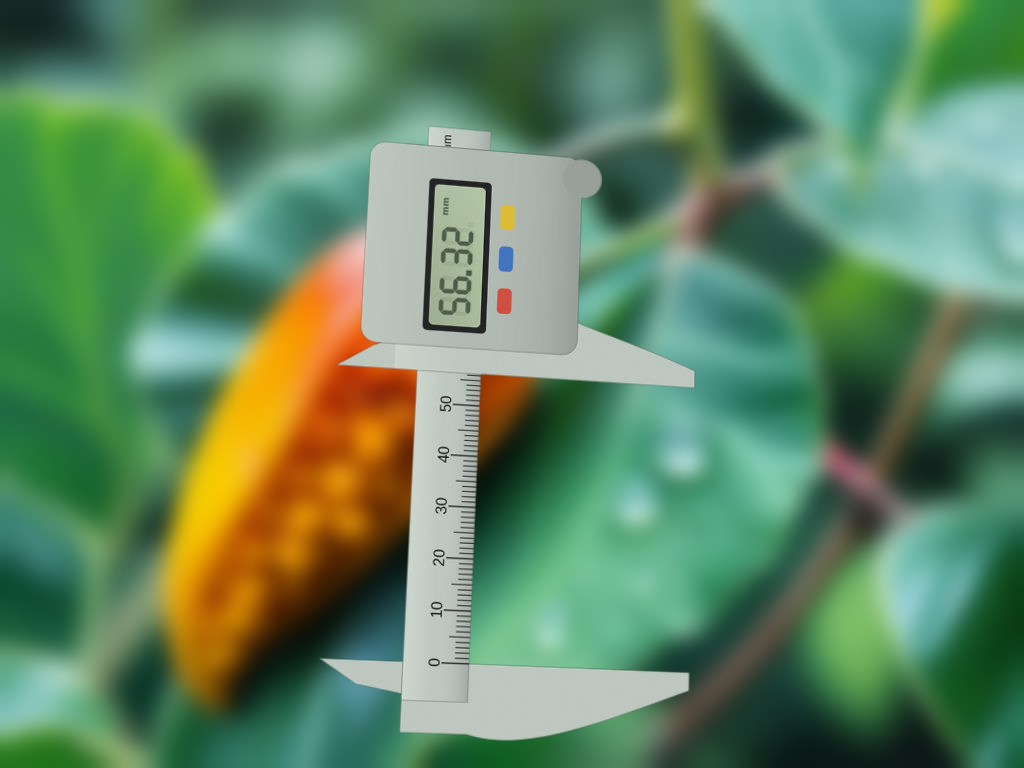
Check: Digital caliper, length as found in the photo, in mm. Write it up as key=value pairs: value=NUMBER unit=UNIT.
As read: value=56.32 unit=mm
